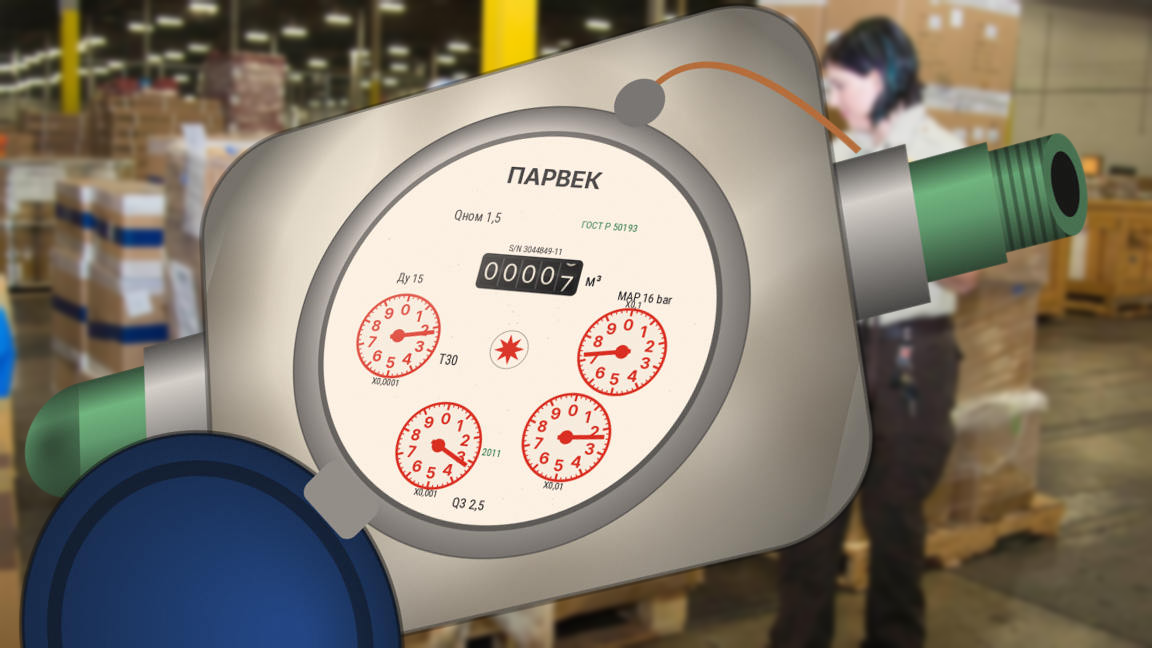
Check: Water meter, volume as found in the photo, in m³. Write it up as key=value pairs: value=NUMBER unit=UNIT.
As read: value=6.7232 unit=m³
